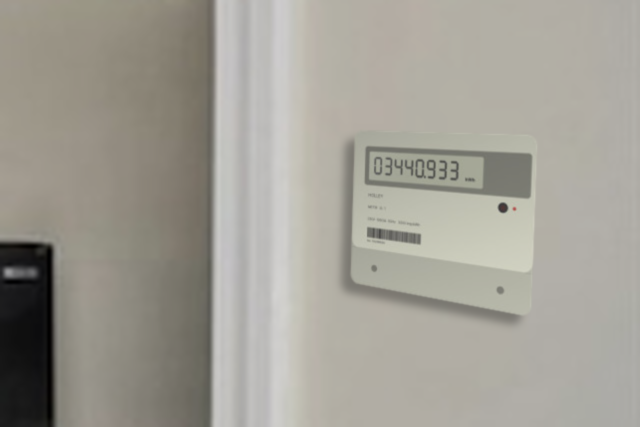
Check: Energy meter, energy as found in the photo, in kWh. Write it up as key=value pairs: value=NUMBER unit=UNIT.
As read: value=3440.933 unit=kWh
